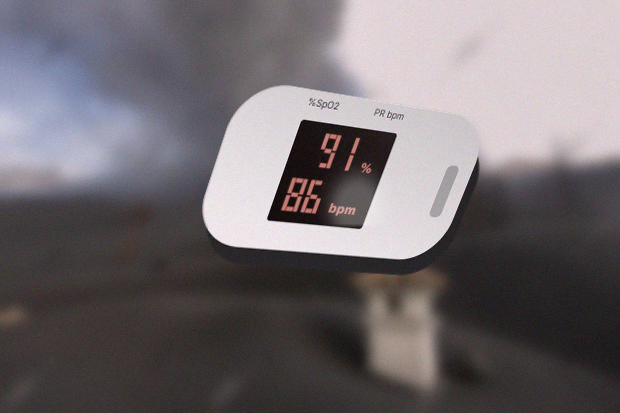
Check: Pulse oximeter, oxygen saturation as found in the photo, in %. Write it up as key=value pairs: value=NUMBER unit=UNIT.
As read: value=91 unit=%
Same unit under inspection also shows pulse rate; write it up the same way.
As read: value=86 unit=bpm
